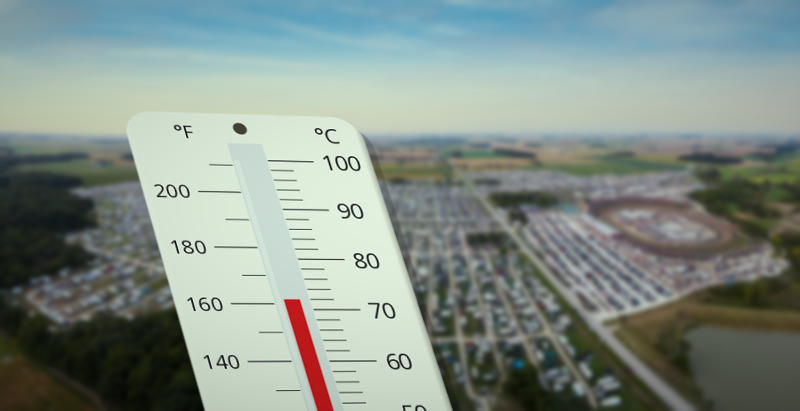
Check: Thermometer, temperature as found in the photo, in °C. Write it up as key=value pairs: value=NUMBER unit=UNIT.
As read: value=72 unit=°C
